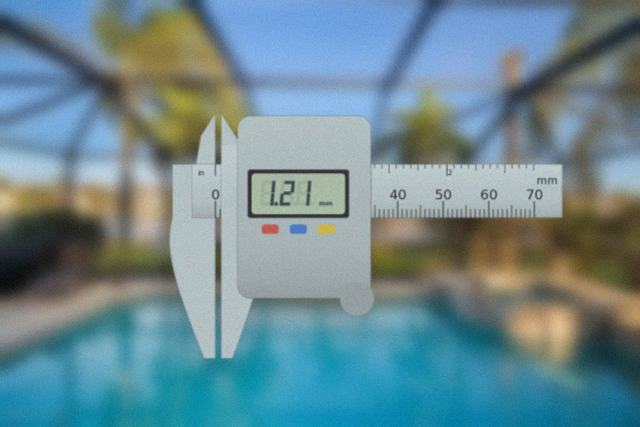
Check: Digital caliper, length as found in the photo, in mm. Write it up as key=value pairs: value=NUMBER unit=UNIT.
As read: value=1.21 unit=mm
